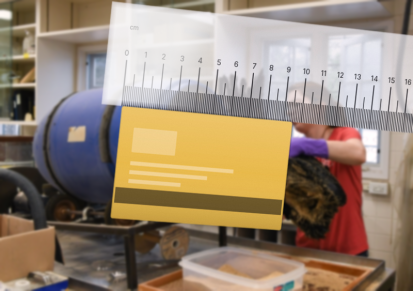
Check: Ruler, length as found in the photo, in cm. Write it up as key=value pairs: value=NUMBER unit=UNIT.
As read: value=9.5 unit=cm
